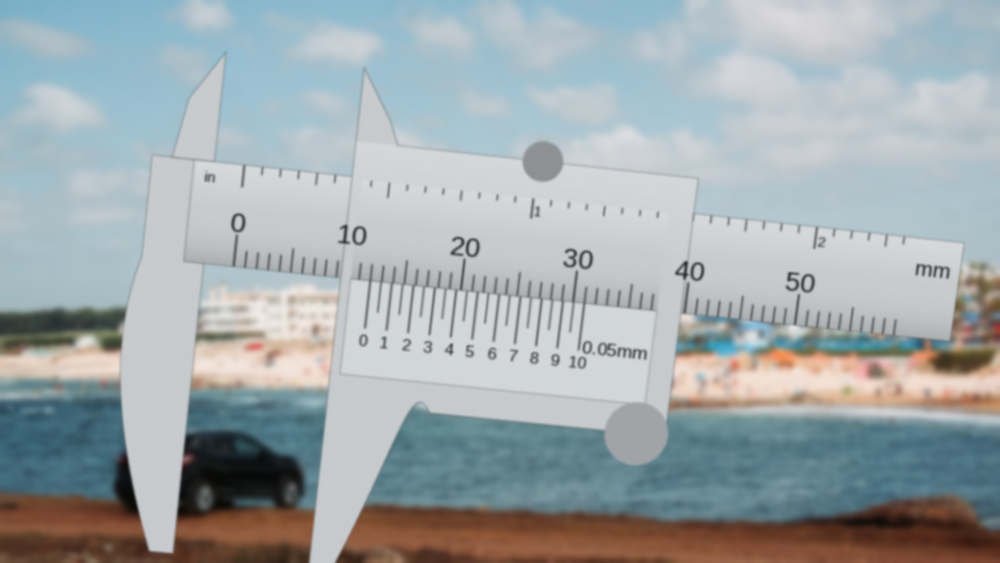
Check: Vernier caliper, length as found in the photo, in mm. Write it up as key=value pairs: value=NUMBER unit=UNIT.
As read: value=12.0 unit=mm
